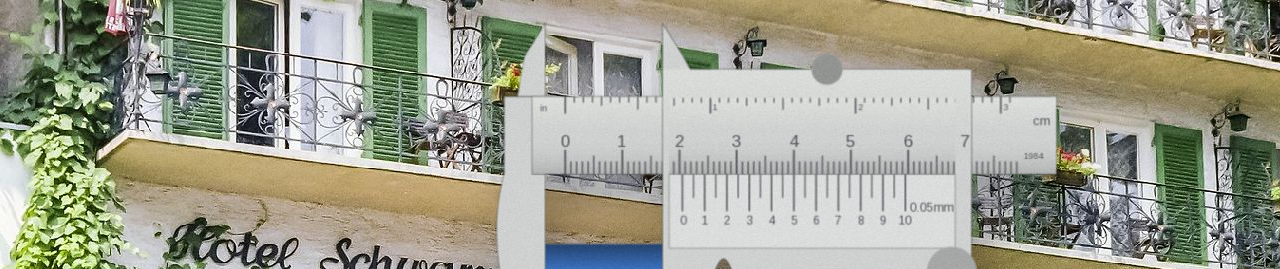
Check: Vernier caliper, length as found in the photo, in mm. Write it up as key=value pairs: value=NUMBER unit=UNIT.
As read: value=20.5 unit=mm
